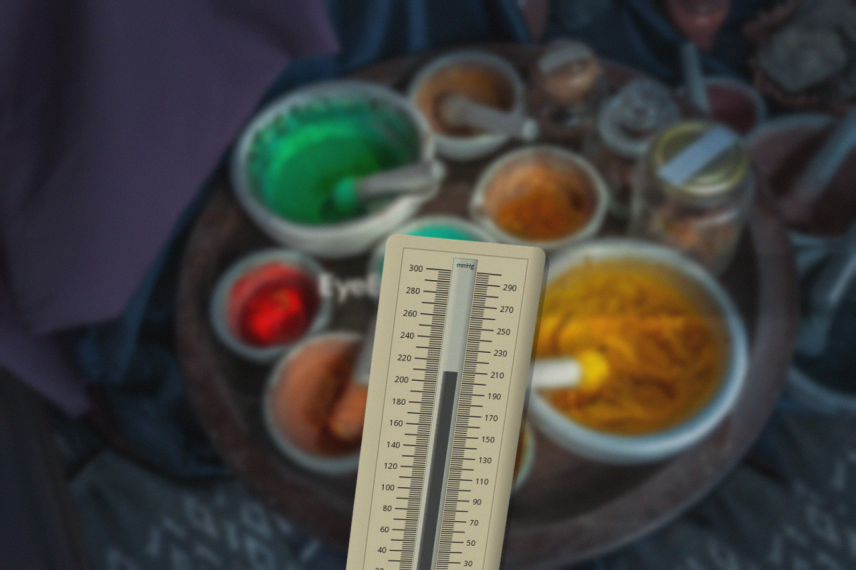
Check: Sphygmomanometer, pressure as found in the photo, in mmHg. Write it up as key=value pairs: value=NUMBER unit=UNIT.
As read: value=210 unit=mmHg
